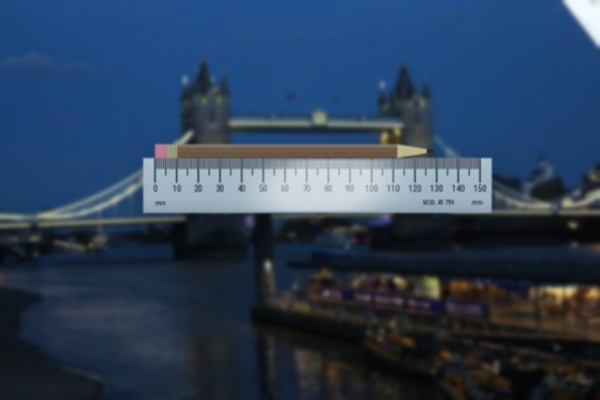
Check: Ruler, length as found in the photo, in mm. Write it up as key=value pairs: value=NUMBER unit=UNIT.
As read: value=130 unit=mm
